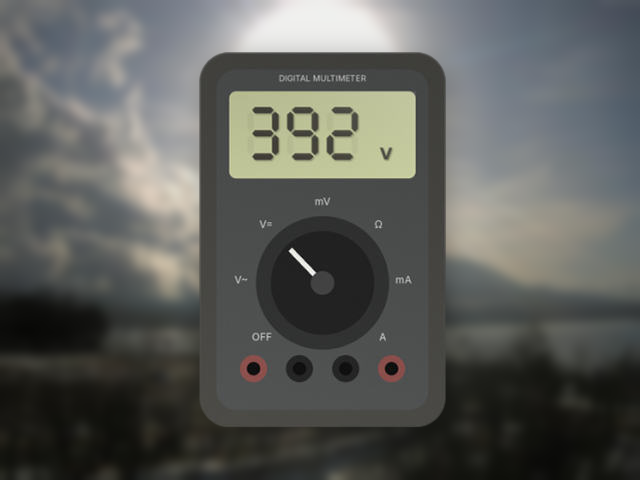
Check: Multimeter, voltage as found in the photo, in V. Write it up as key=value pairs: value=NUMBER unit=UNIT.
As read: value=392 unit=V
